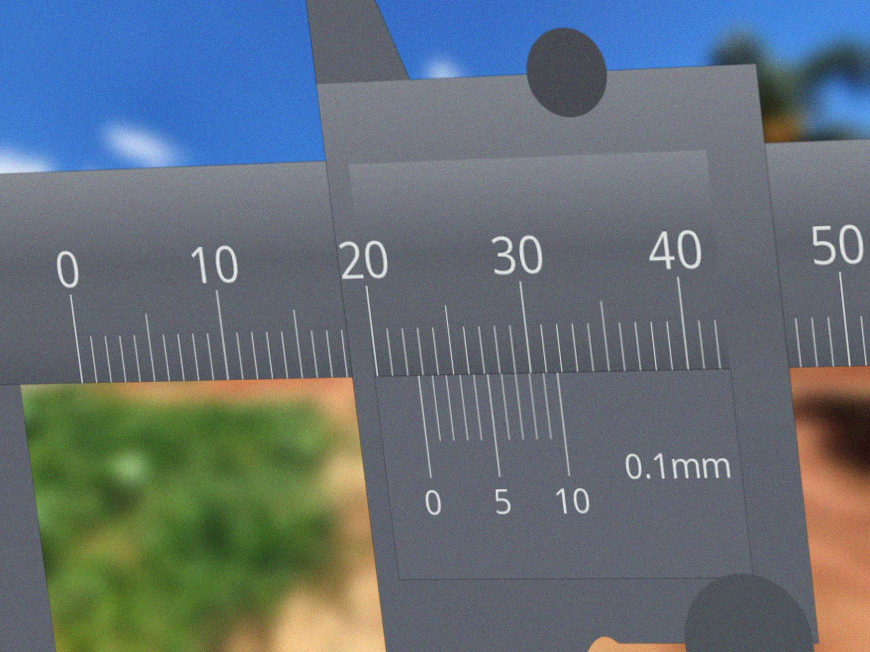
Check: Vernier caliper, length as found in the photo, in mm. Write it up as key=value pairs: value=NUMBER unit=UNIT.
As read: value=22.7 unit=mm
